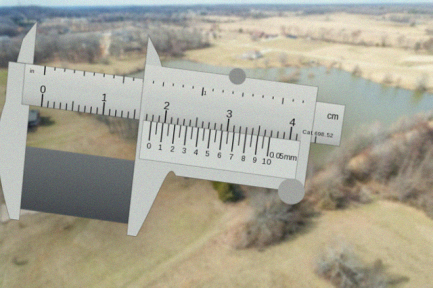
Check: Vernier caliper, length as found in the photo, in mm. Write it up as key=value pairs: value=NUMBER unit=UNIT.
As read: value=17.8 unit=mm
